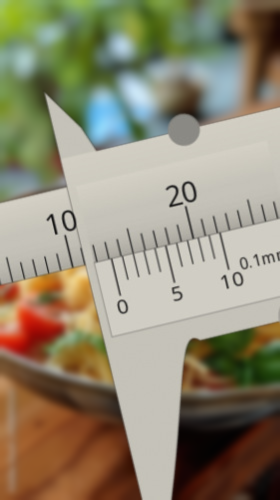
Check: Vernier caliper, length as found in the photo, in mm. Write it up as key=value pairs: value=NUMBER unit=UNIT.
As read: value=13.2 unit=mm
